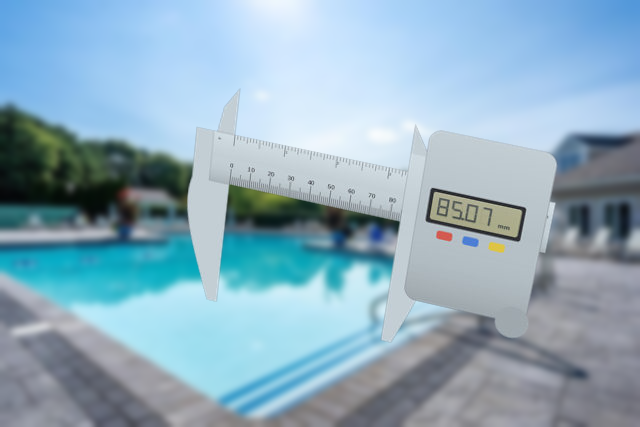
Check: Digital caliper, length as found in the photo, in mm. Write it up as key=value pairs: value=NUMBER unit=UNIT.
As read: value=85.07 unit=mm
